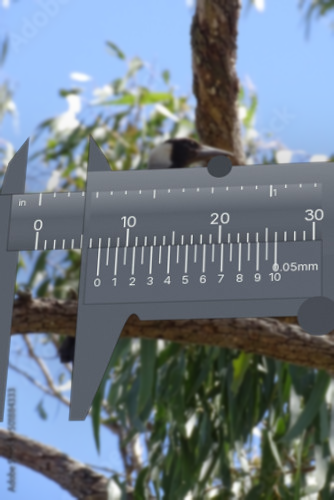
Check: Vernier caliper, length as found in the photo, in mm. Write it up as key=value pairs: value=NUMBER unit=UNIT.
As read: value=7.0 unit=mm
